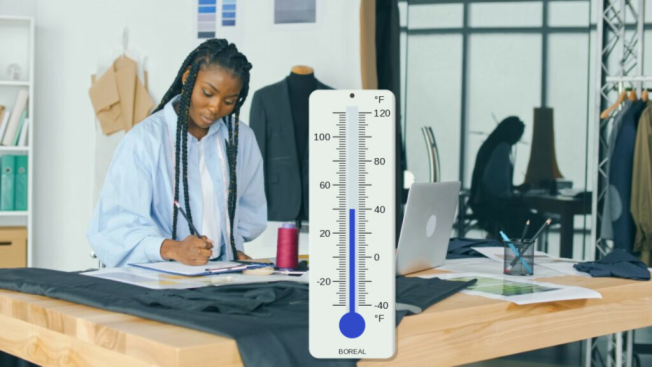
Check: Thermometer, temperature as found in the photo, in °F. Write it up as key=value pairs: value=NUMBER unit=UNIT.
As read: value=40 unit=°F
